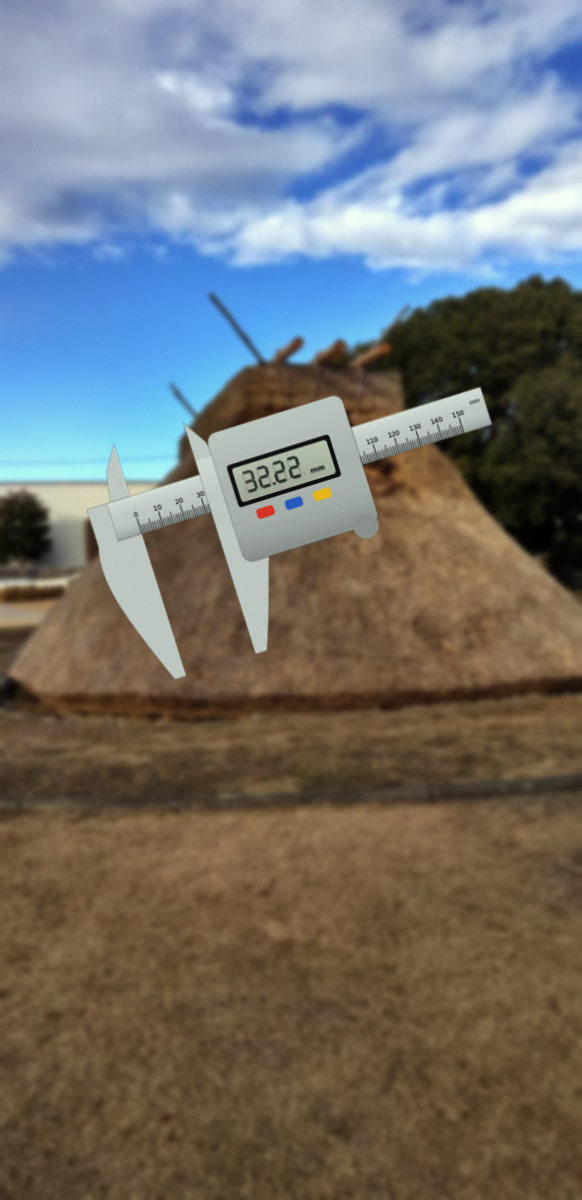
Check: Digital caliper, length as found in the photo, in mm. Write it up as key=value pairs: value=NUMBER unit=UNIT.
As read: value=32.22 unit=mm
